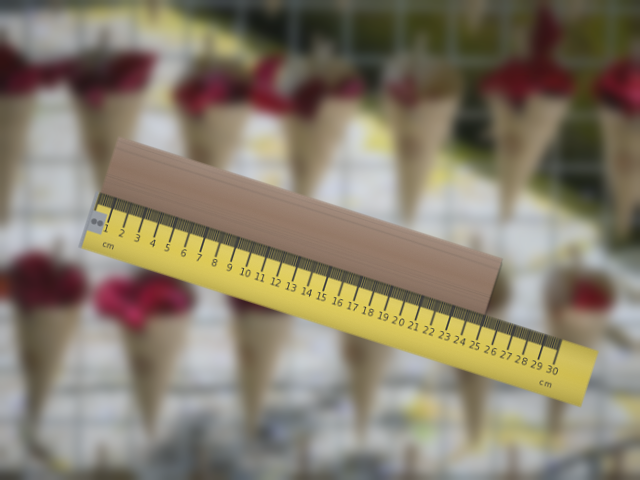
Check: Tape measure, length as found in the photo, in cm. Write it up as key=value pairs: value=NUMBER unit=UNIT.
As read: value=25 unit=cm
